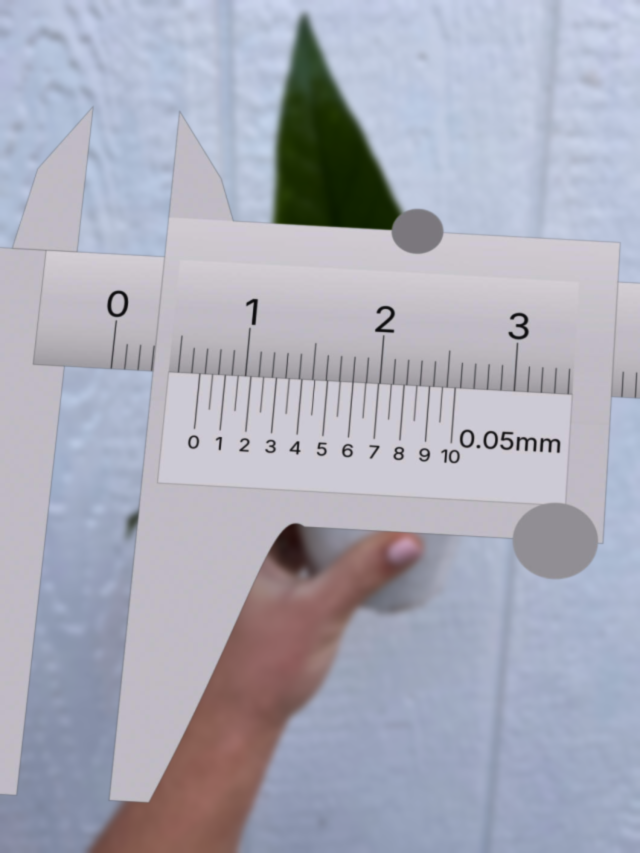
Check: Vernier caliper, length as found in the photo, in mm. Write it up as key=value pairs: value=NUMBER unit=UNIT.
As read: value=6.6 unit=mm
